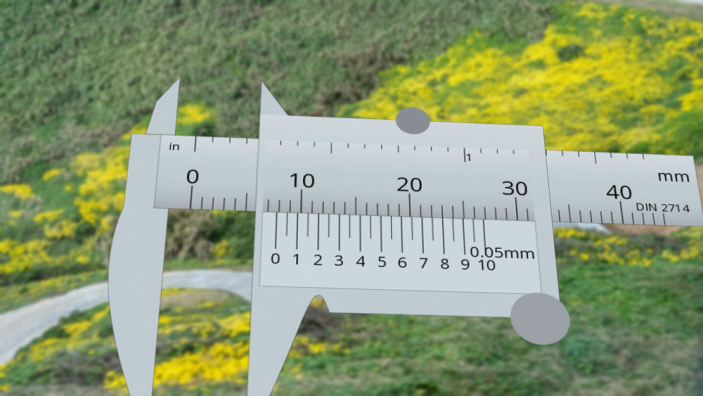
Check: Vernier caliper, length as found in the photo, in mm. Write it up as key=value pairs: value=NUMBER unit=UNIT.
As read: value=7.8 unit=mm
